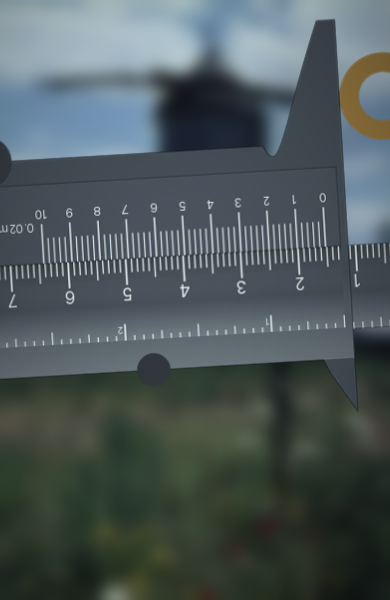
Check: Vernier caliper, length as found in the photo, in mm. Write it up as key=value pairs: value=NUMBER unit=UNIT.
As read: value=15.2 unit=mm
